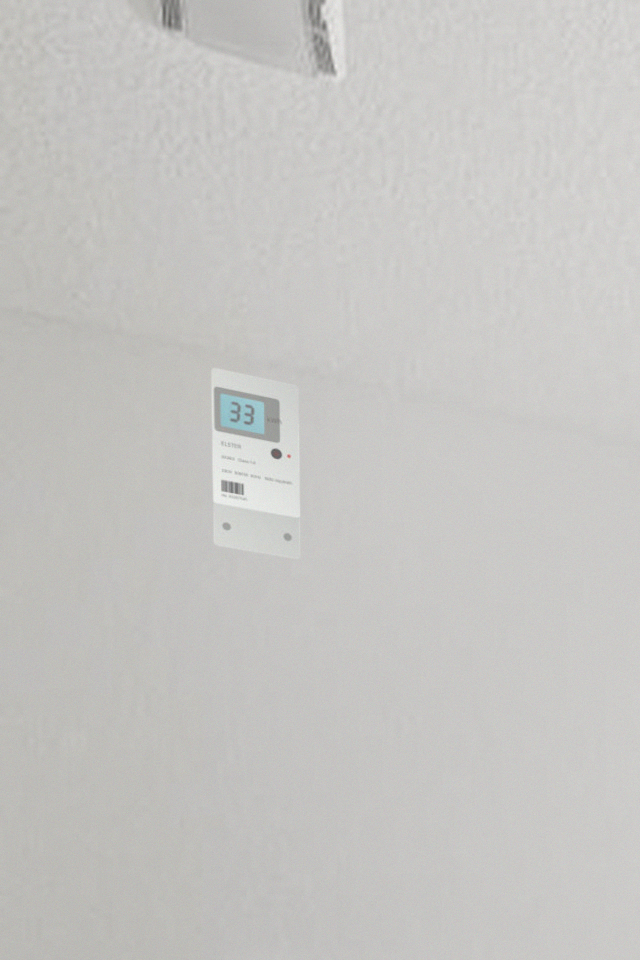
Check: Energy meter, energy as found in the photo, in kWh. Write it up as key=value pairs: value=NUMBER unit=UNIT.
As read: value=33 unit=kWh
